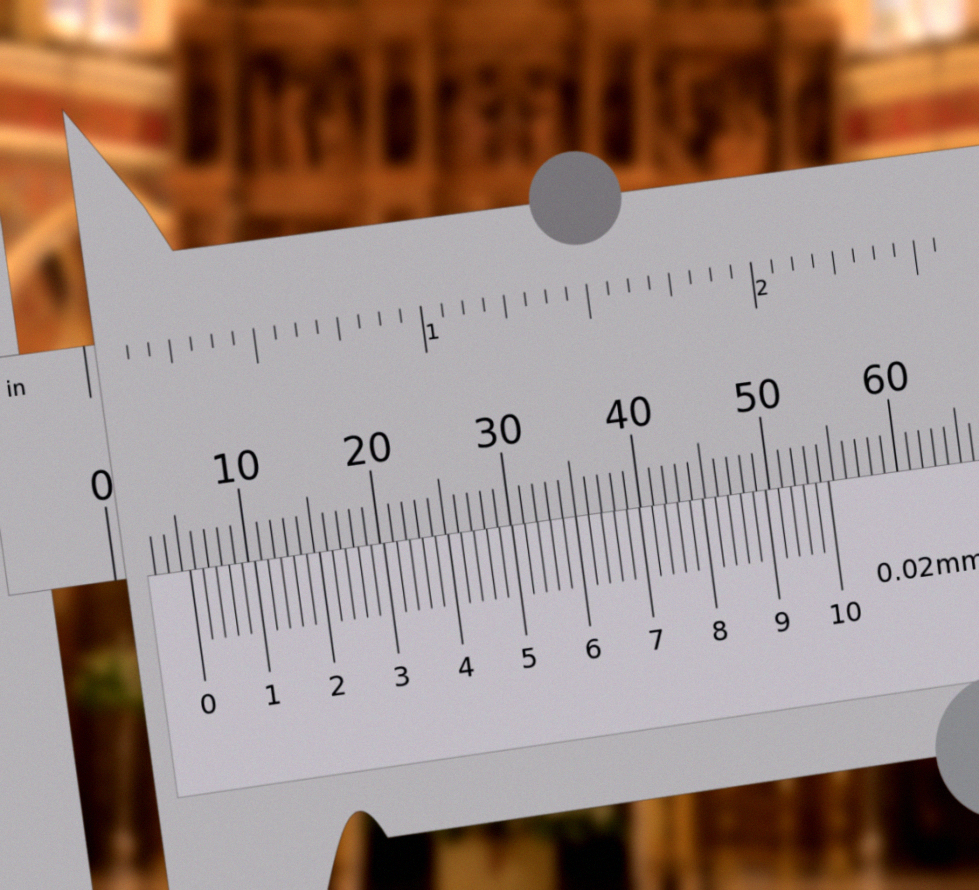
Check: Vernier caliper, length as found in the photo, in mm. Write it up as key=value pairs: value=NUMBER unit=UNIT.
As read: value=5.6 unit=mm
